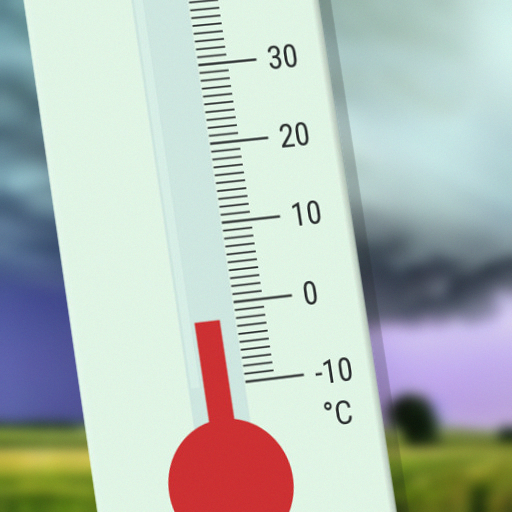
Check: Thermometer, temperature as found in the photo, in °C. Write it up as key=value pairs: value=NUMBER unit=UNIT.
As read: value=-2 unit=°C
